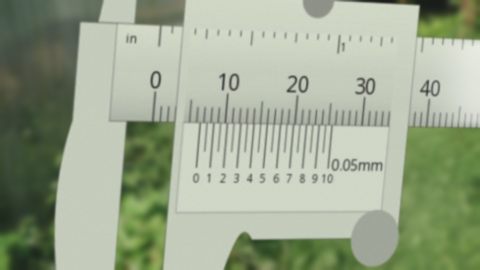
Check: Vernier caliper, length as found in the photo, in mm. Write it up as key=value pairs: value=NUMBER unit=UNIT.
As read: value=6.5 unit=mm
